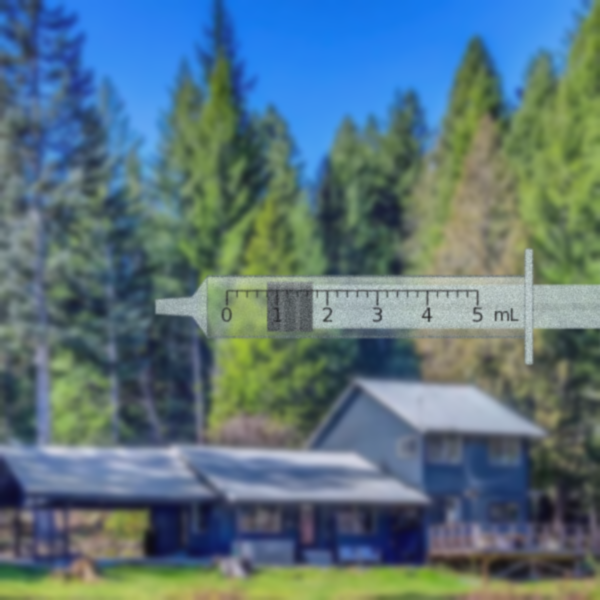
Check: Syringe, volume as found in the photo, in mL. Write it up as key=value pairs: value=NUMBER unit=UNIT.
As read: value=0.8 unit=mL
